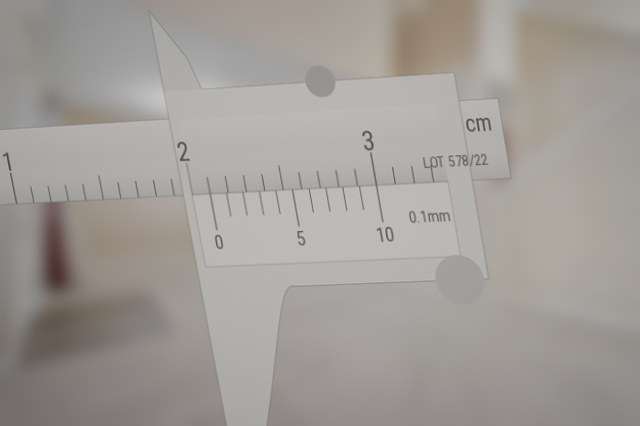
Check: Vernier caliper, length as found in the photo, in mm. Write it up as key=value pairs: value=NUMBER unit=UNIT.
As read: value=21.0 unit=mm
